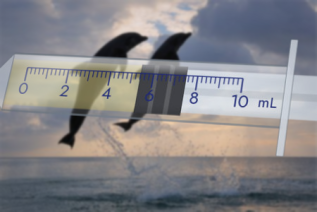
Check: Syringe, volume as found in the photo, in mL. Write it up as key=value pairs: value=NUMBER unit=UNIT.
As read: value=5.4 unit=mL
